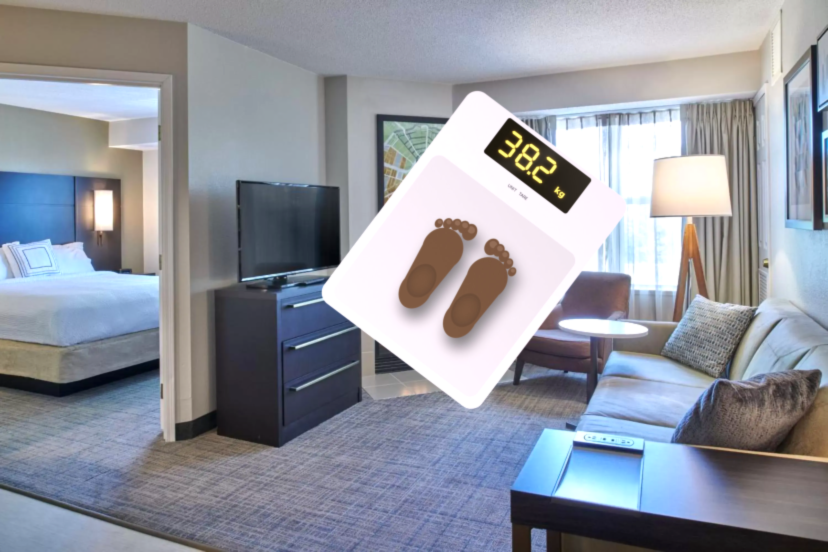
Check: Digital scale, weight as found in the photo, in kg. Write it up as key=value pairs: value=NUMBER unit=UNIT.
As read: value=38.2 unit=kg
